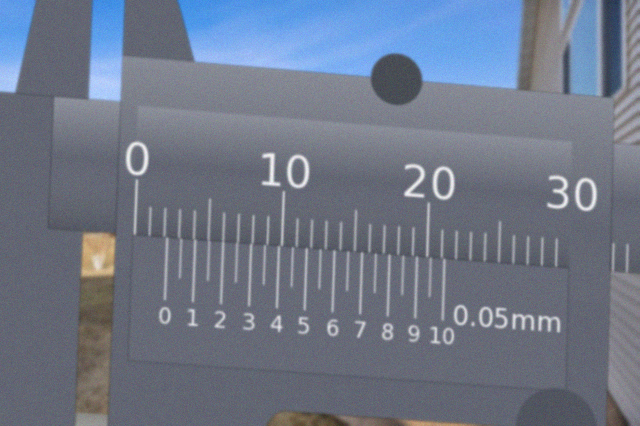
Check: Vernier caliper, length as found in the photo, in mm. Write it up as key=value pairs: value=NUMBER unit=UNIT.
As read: value=2.2 unit=mm
